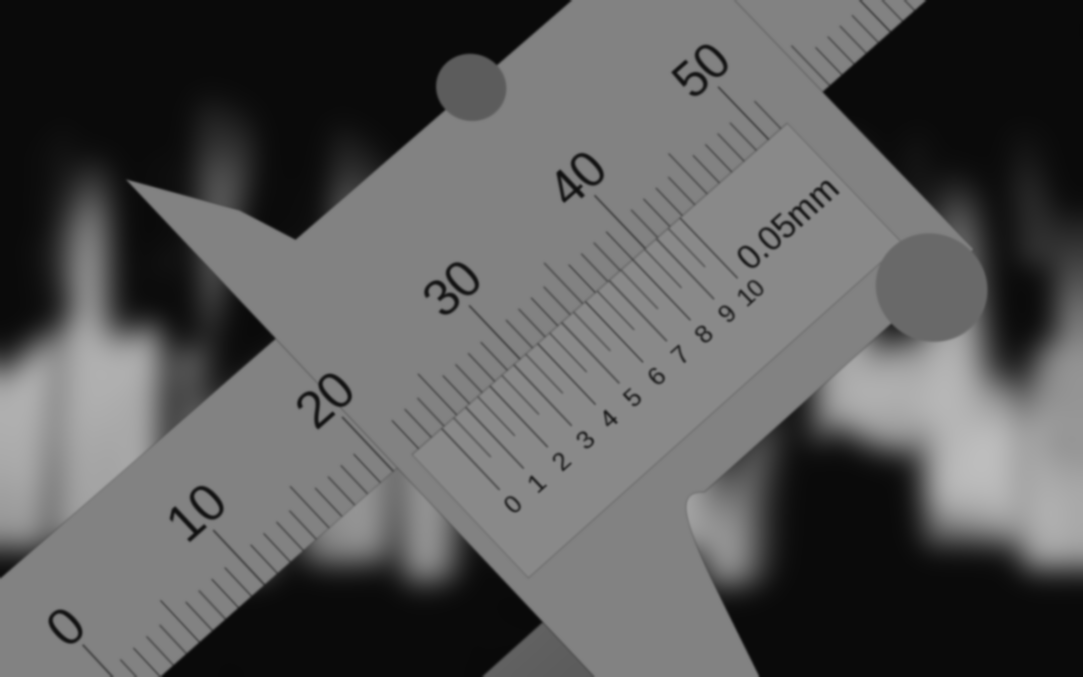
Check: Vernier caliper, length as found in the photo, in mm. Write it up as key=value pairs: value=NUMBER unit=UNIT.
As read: value=23.8 unit=mm
